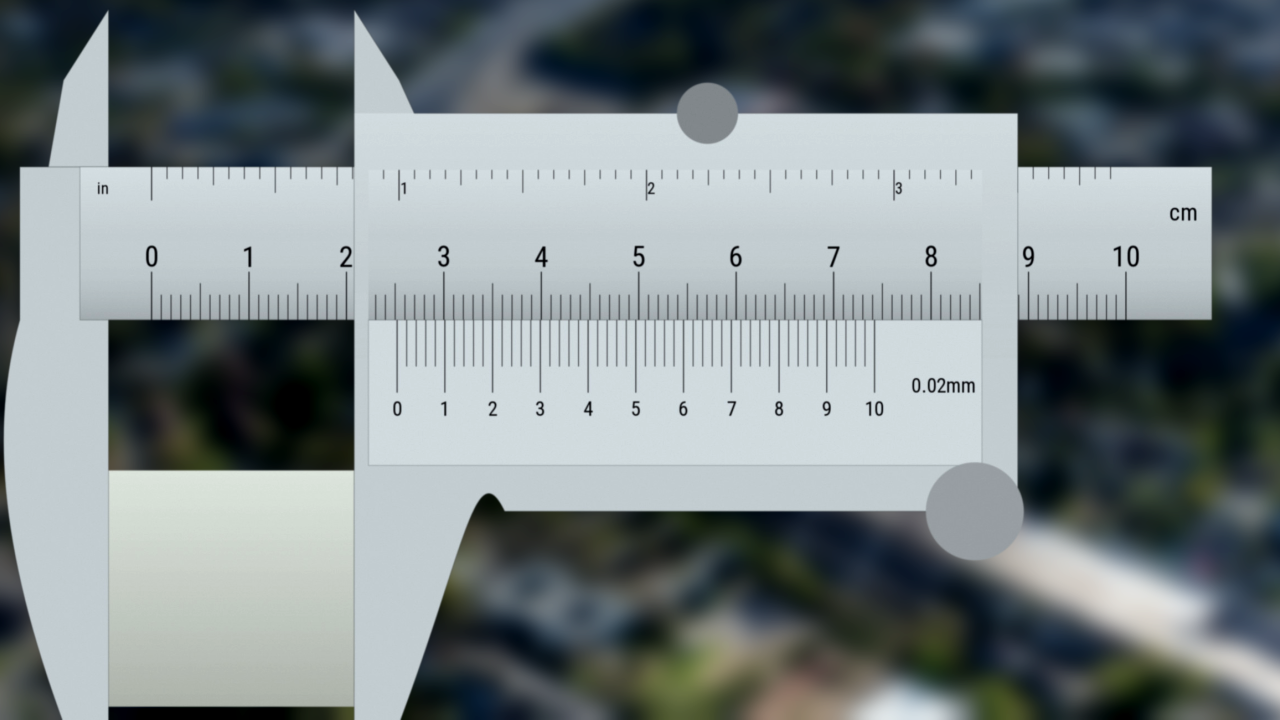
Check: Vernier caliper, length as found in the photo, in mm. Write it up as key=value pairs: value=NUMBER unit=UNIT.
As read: value=25.2 unit=mm
